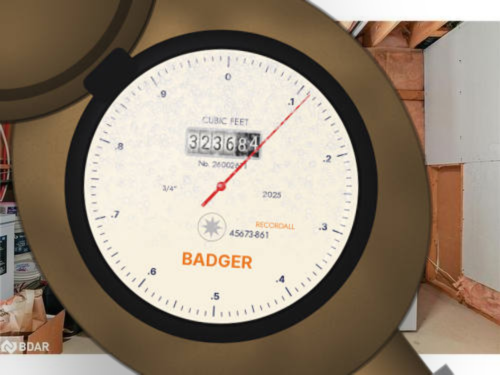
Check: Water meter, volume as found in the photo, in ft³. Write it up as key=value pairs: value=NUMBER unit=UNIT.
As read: value=323684.11 unit=ft³
